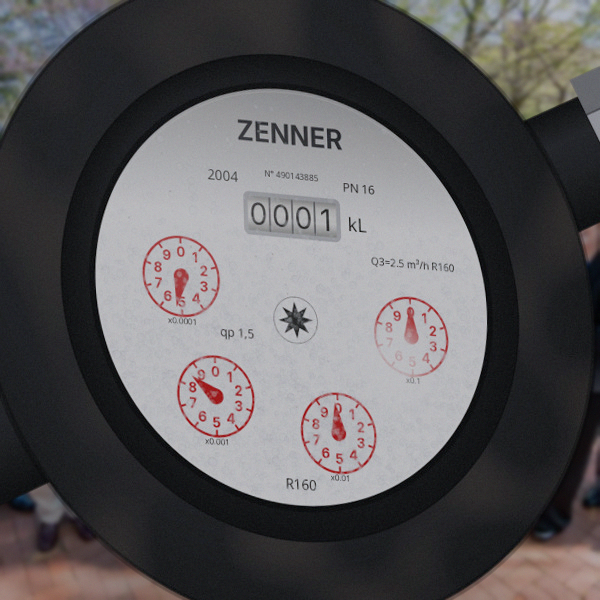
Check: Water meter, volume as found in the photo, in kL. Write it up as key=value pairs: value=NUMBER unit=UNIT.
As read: value=0.9985 unit=kL
